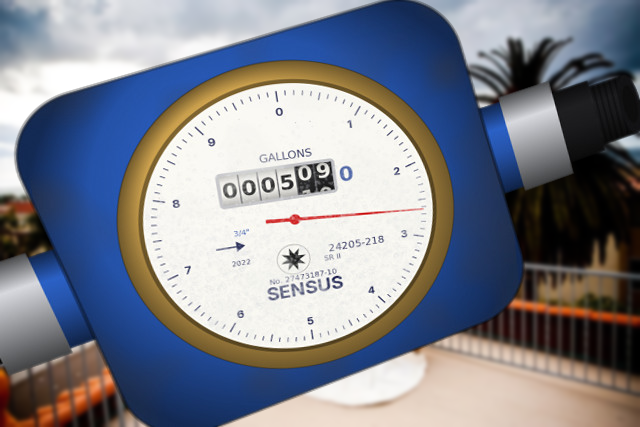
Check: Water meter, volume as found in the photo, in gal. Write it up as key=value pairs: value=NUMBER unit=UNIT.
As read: value=5092.6 unit=gal
